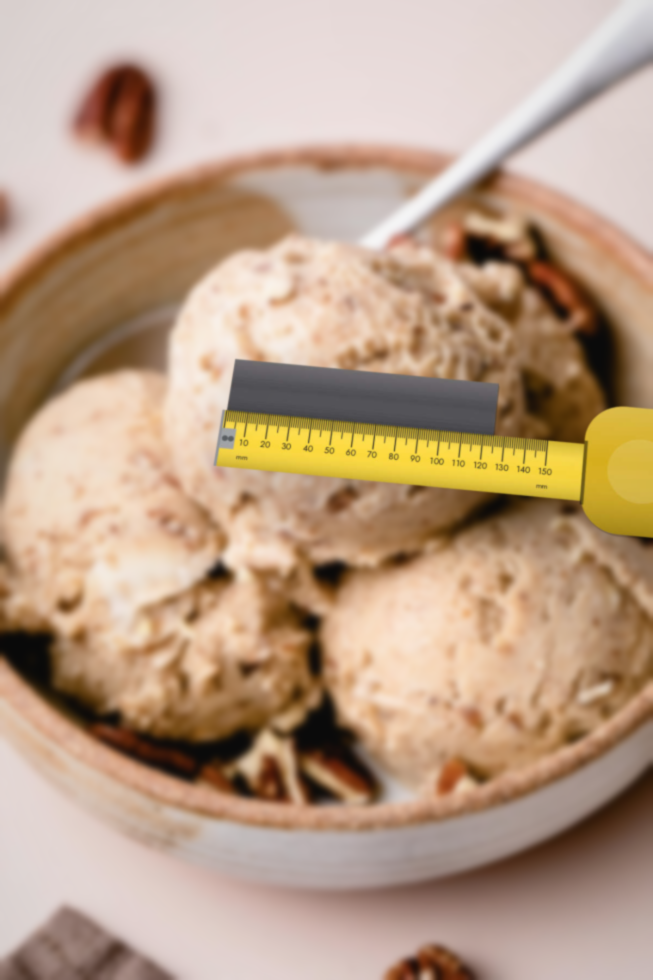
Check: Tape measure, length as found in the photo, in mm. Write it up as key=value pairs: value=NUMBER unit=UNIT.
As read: value=125 unit=mm
